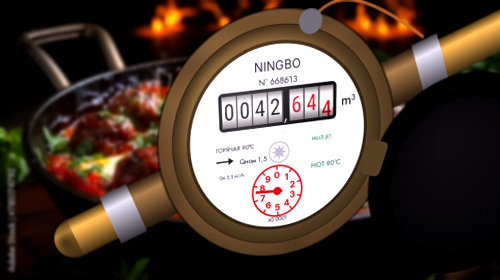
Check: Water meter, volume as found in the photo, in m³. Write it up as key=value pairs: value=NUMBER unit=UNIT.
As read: value=42.6437 unit=m³
